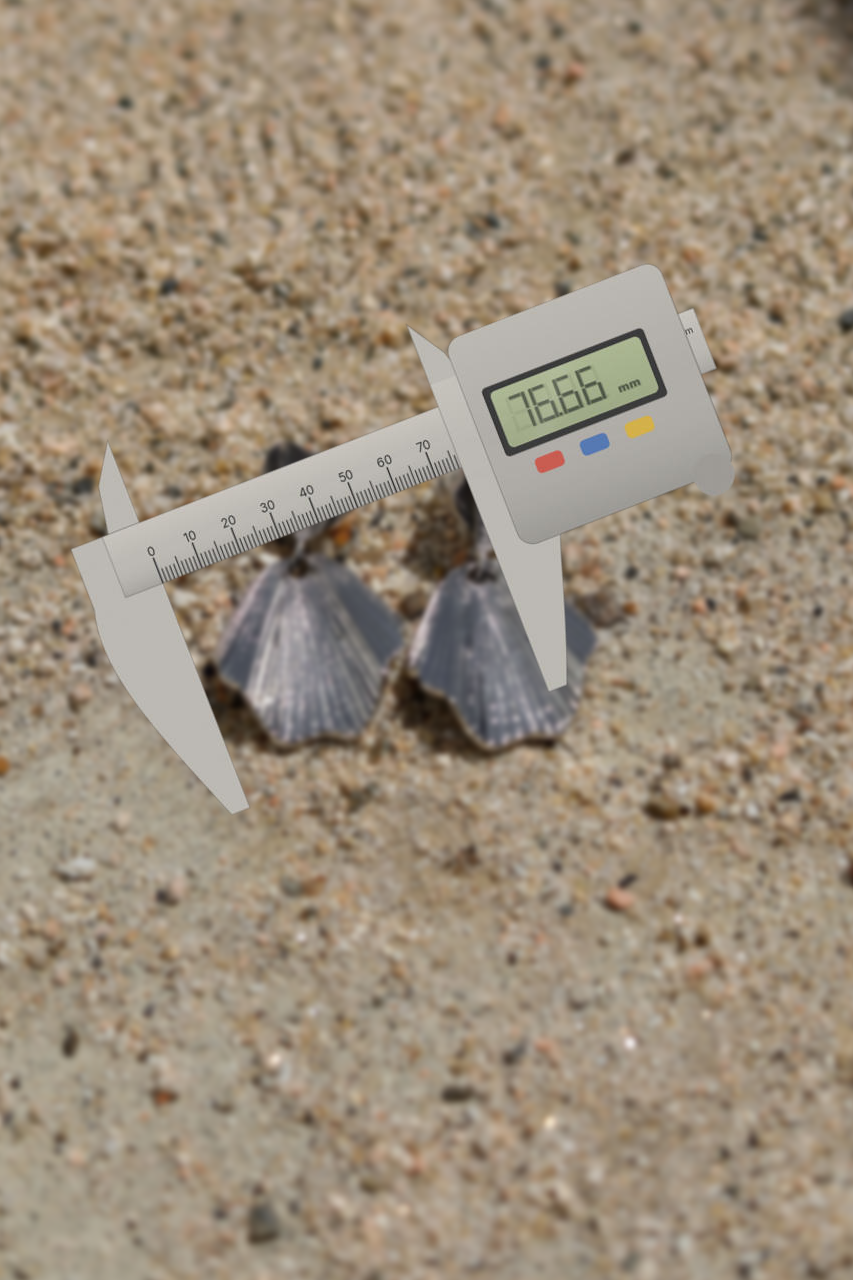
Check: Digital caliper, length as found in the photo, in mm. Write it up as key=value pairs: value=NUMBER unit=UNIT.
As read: value=76.66 unit=mm
